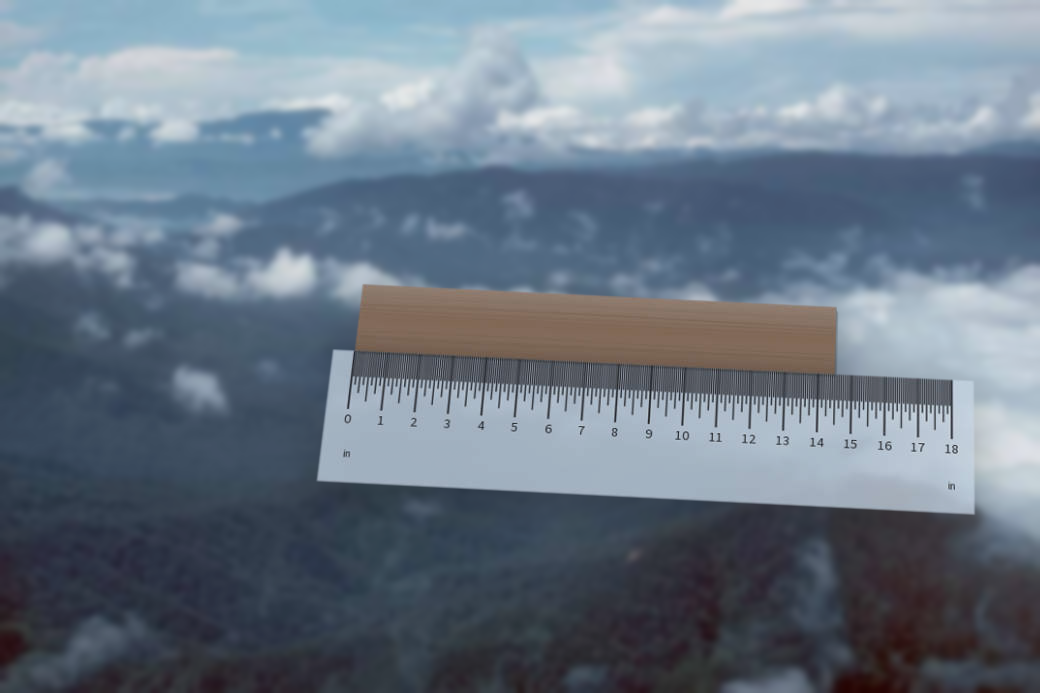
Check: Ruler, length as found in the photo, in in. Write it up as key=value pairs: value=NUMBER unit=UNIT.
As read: value=14.5 unit=in
